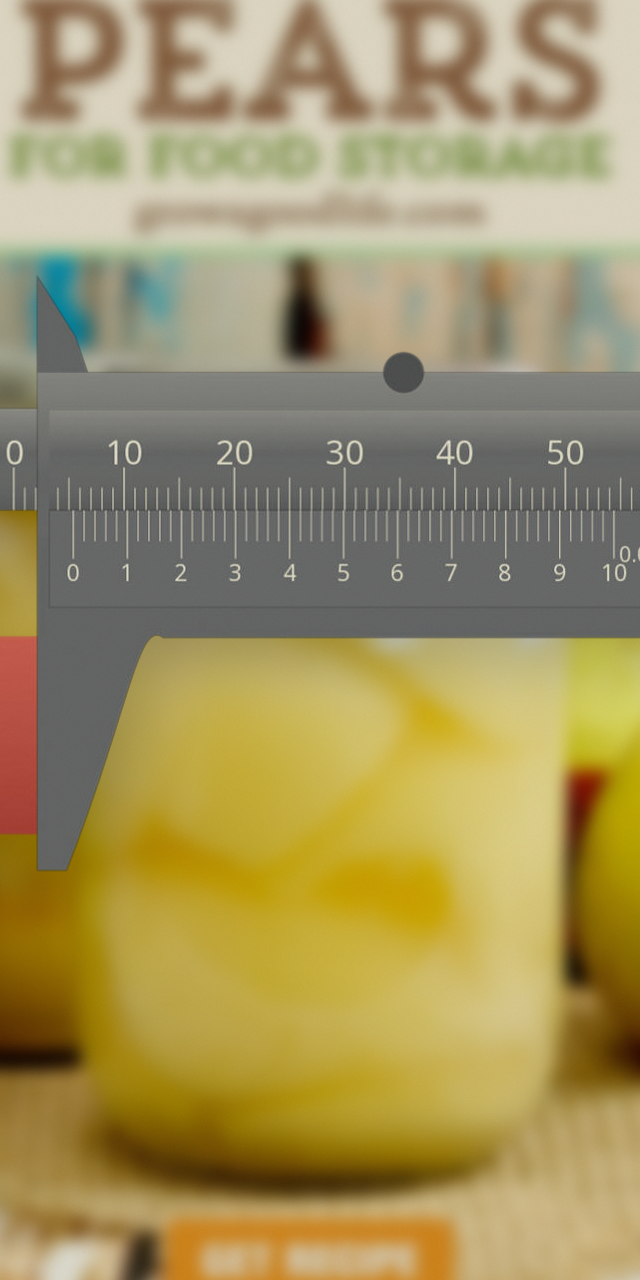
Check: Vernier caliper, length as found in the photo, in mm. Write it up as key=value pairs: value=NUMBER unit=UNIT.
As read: value=5.4 unit=mm
